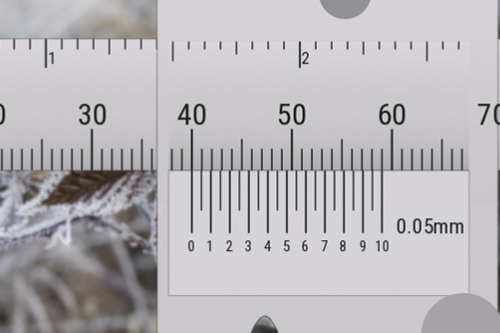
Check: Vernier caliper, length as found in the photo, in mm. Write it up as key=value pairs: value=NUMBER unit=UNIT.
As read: value=40.0 unit=mm
